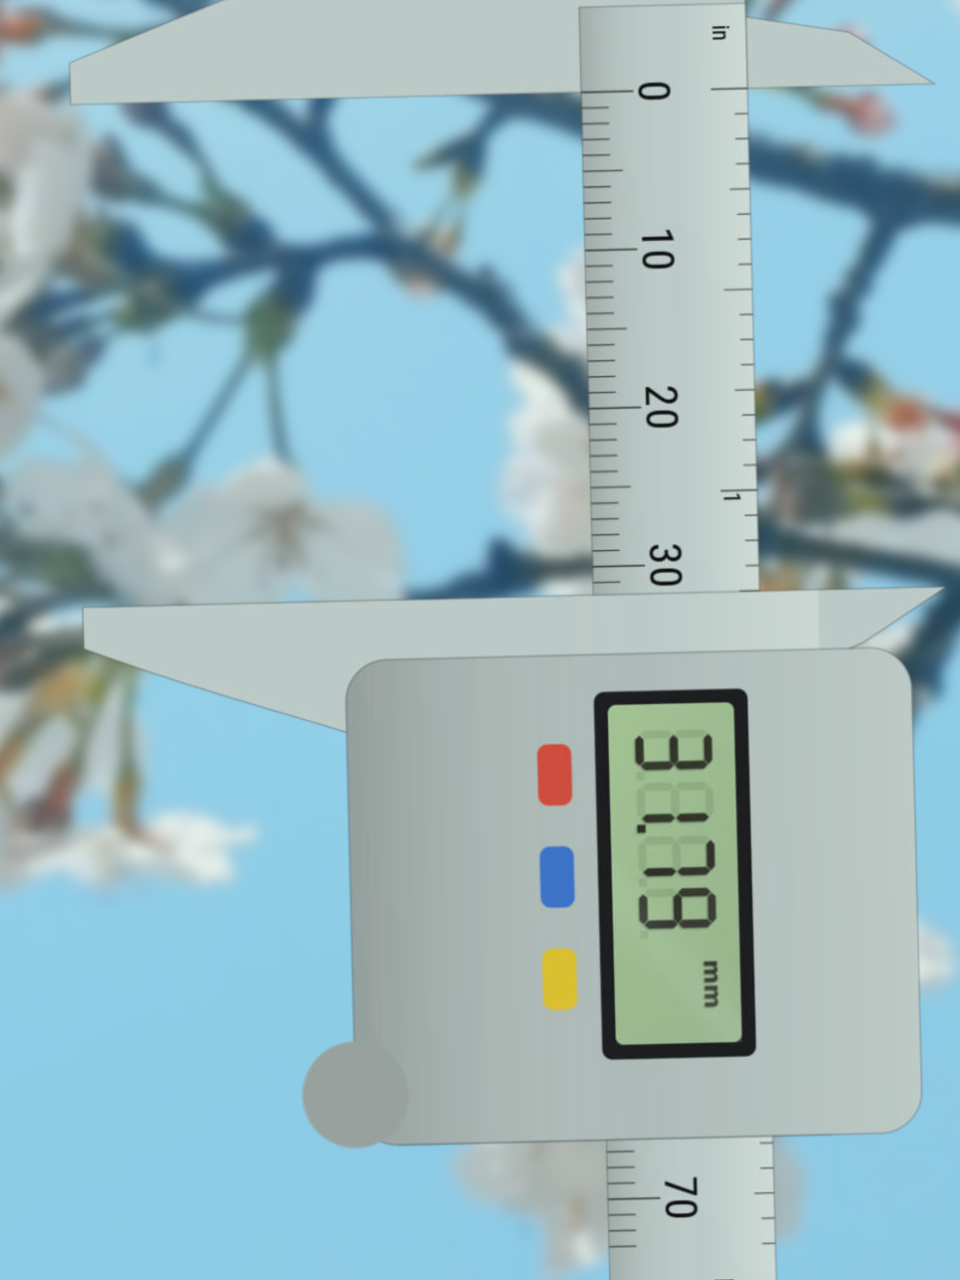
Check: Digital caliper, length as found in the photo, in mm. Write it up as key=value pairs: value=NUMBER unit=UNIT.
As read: value=31.79 unit=mm
